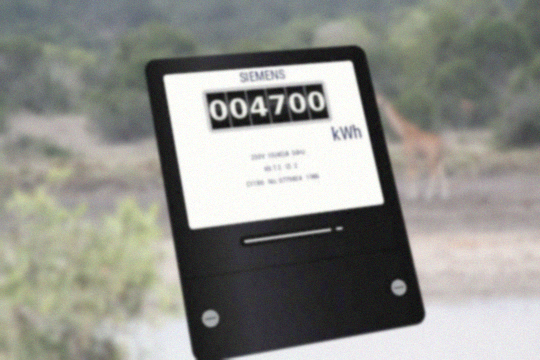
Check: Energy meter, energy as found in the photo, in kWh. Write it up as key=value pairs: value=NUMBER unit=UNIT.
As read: value=4700 unit=kWh
